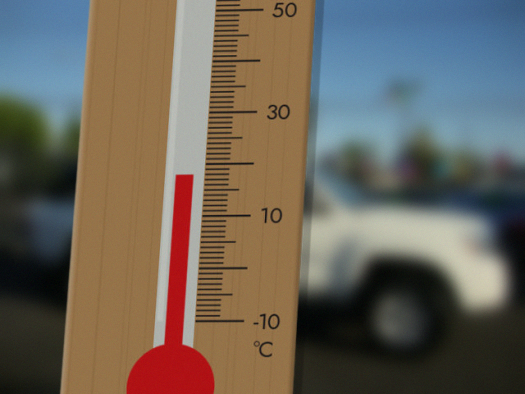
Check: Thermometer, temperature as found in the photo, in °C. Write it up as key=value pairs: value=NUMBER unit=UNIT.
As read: value=18 unit=°C
